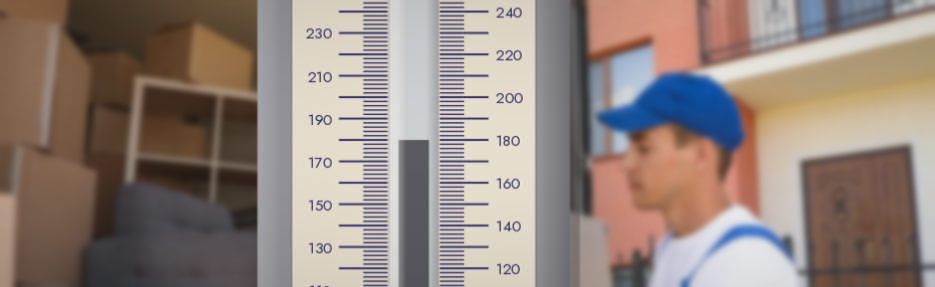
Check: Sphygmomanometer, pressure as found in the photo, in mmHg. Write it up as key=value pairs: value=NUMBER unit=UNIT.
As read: value=180 unit=mmHg
